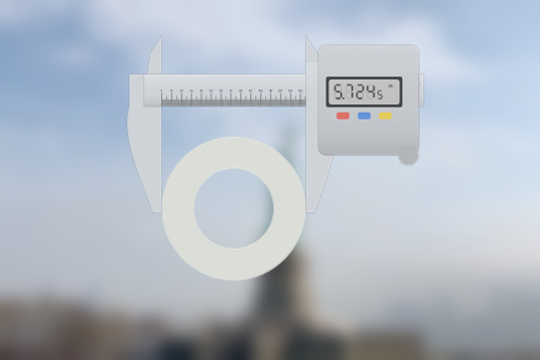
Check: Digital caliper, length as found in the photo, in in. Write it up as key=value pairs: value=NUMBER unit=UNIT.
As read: value=5.7245 unit=in
